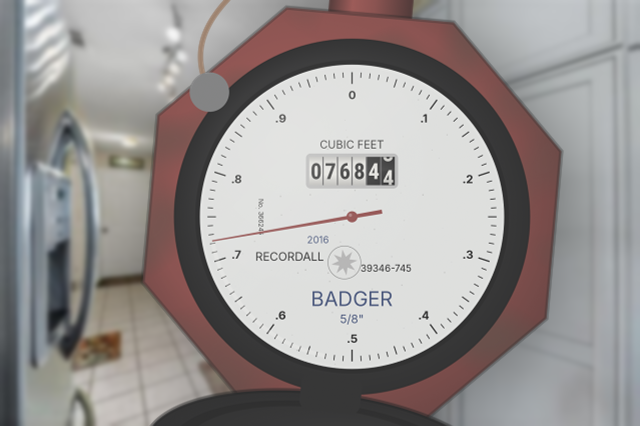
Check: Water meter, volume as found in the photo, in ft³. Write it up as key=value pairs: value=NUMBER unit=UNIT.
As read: value=76843.72 unit=ft³
